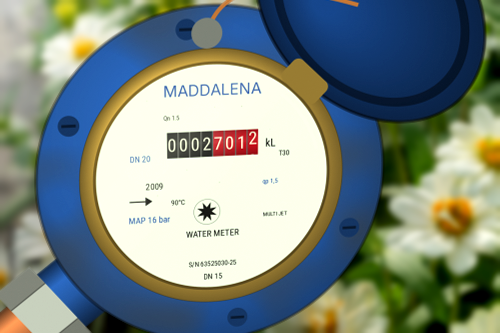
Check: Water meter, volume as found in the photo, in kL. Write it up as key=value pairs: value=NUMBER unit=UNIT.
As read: value=2.7012 unit=kL
